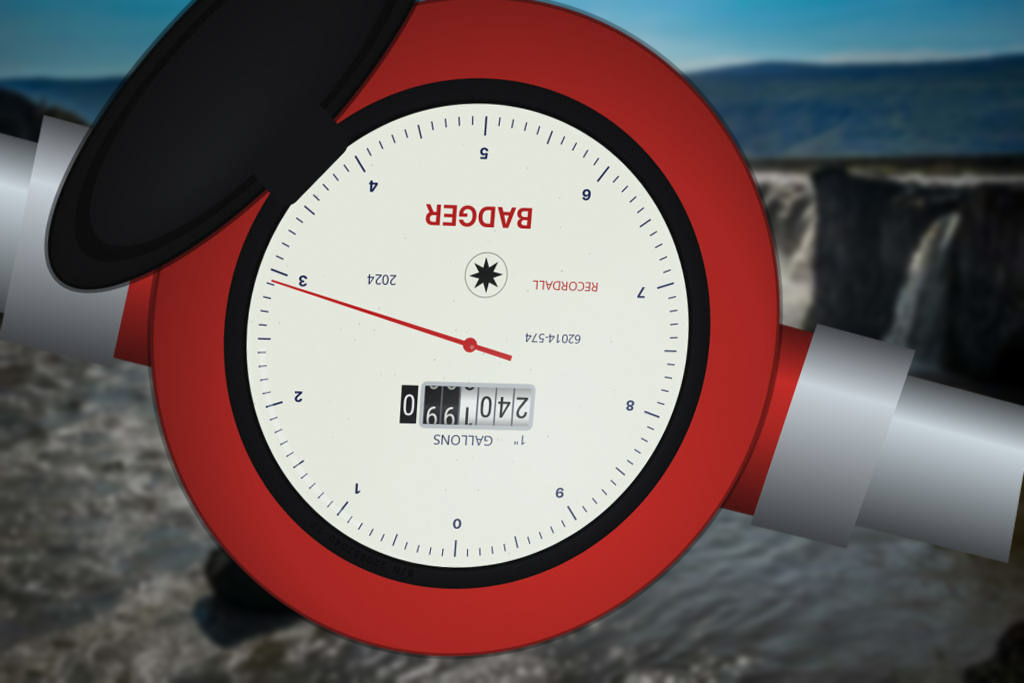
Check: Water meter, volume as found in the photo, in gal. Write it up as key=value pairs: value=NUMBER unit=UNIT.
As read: value=2401992.9 unit=gal
